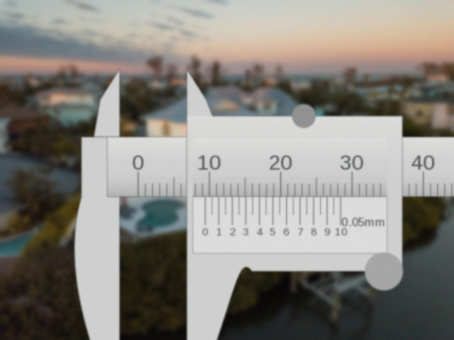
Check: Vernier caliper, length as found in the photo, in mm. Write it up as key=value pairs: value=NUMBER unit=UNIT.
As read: value=9.4 unit=mm
